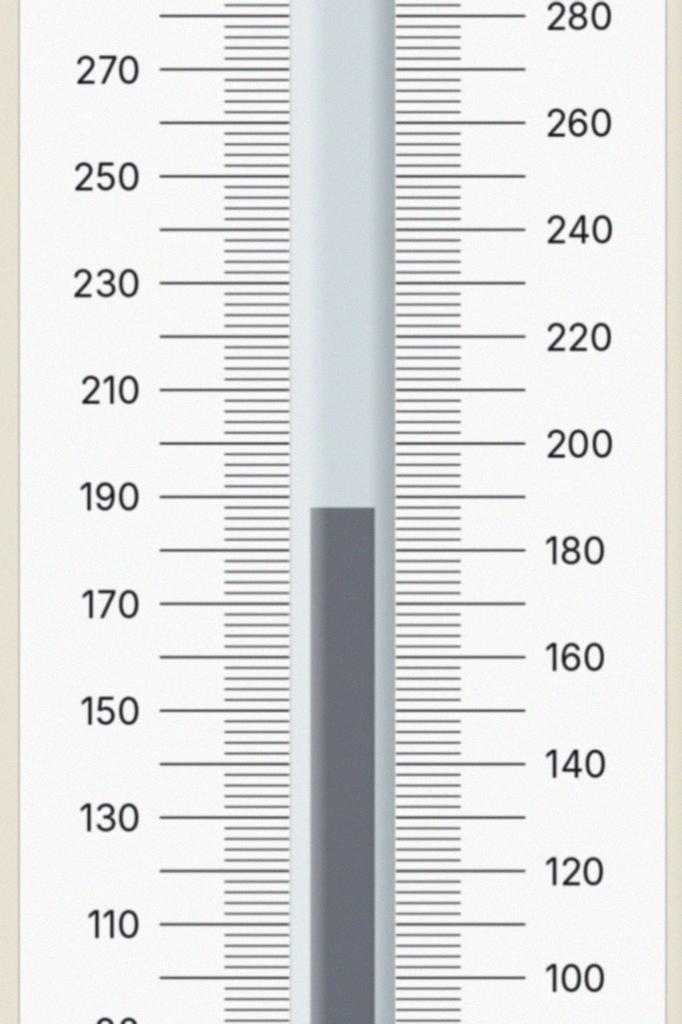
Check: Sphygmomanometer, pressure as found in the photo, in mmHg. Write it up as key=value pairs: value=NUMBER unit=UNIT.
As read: value=188 unit=mmHg
